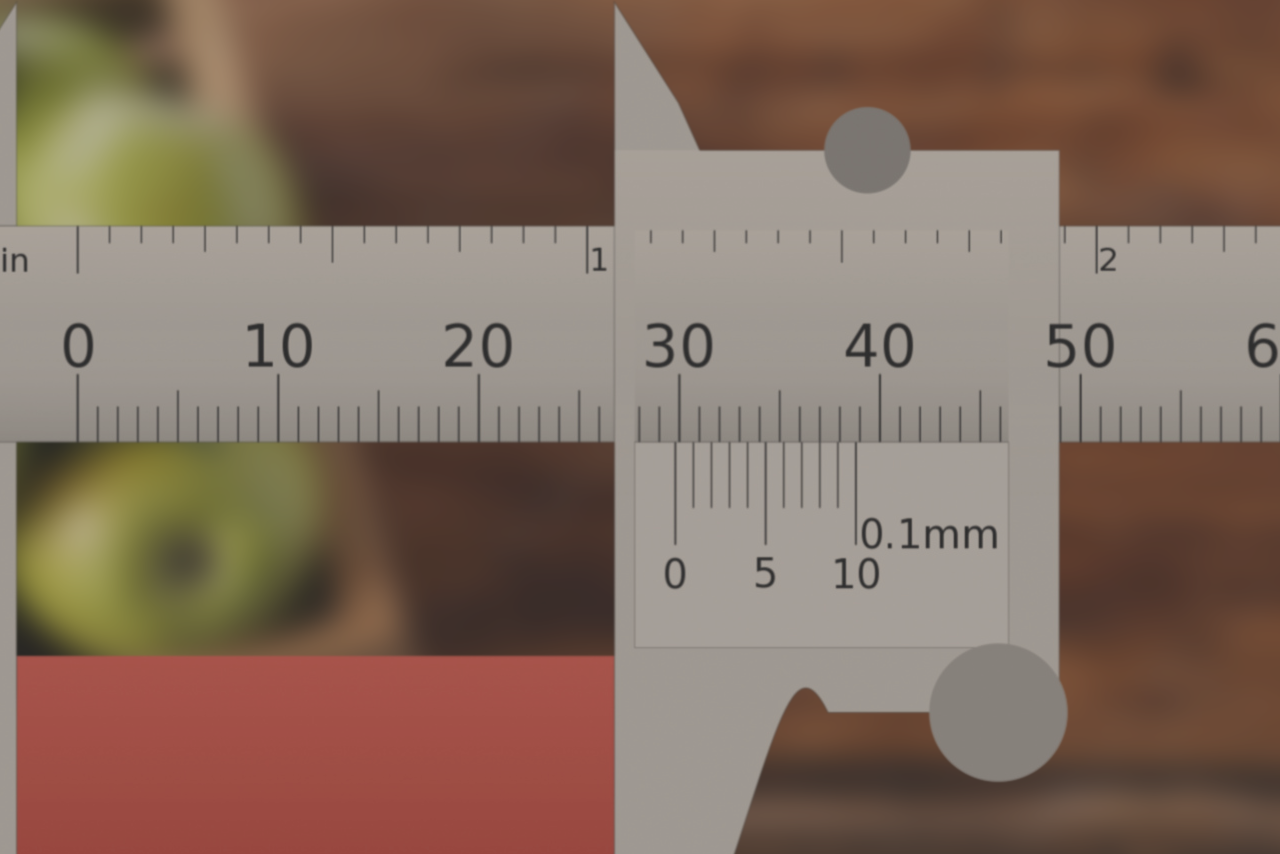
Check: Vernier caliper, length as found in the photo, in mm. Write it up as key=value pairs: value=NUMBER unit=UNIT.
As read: value=29.8 unit=mm
